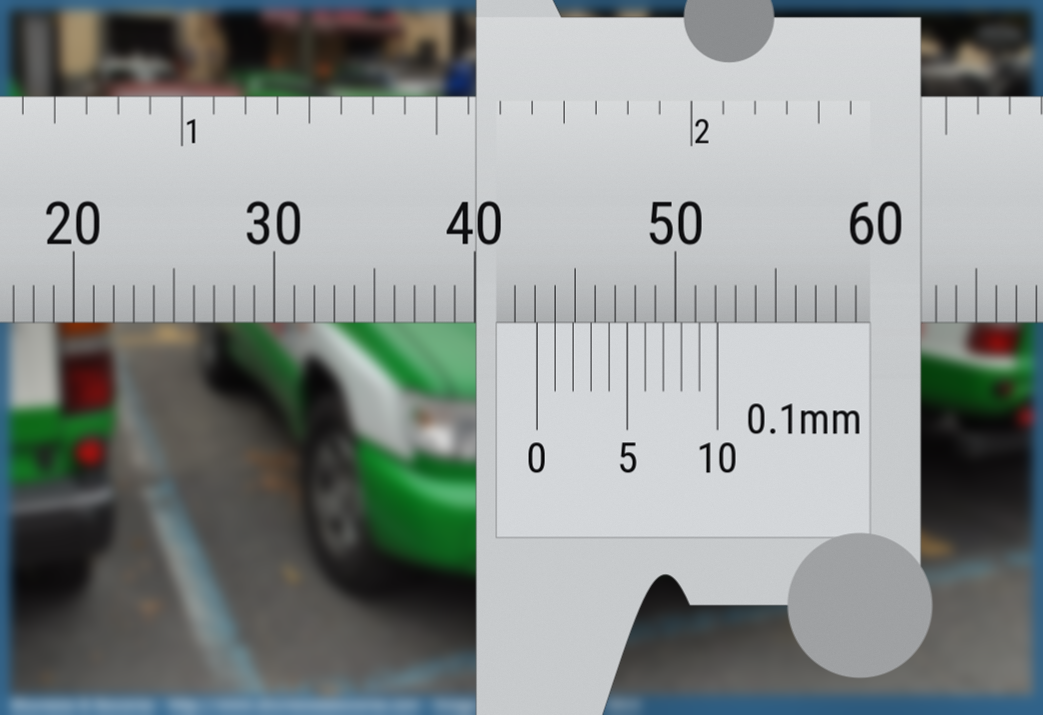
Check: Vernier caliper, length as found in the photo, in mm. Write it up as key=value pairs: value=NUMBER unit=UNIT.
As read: value=43.1 unit=mm
